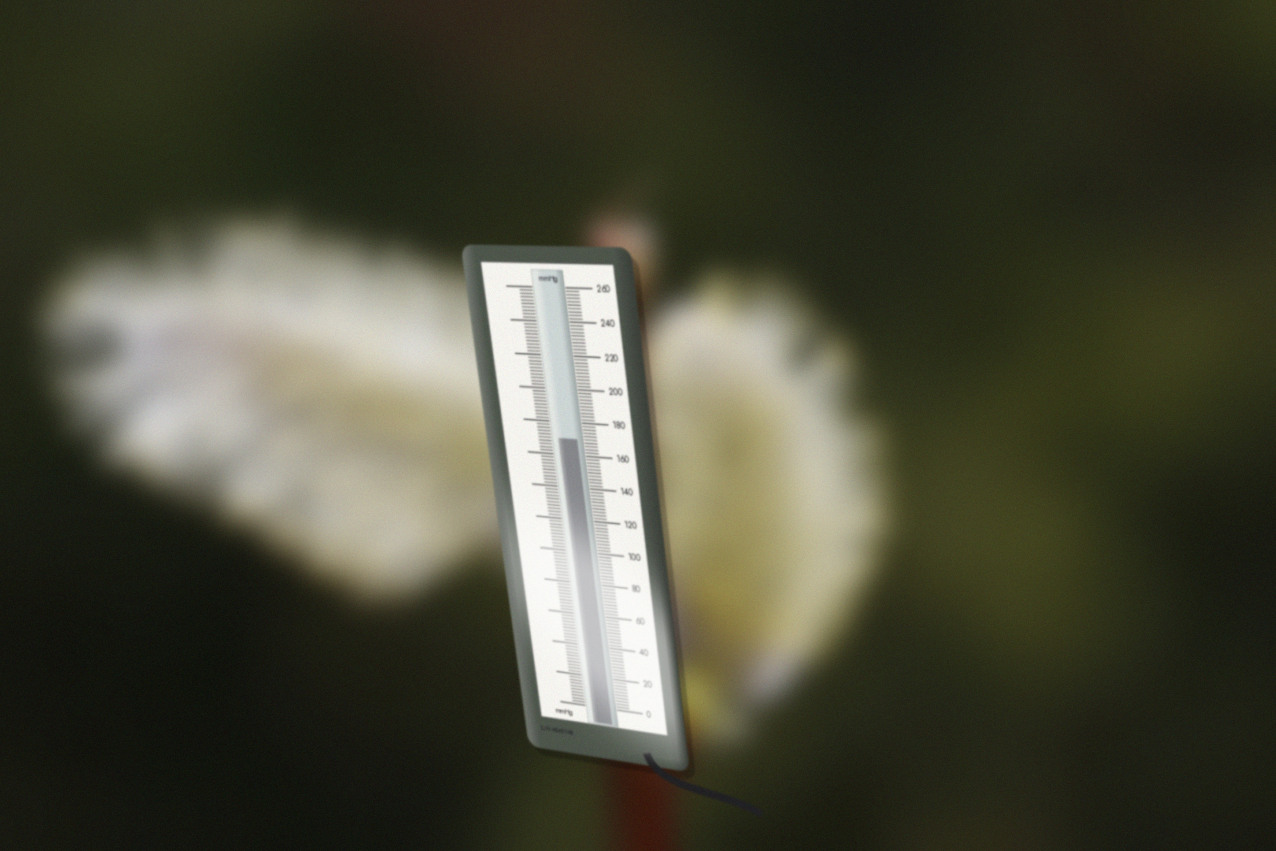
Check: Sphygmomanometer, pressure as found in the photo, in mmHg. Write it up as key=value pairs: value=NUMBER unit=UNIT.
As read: value=170 unit=mmHg
